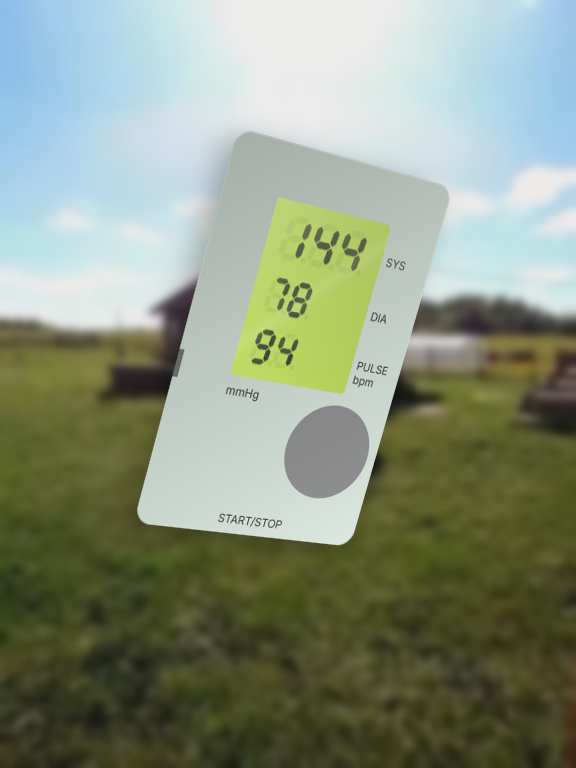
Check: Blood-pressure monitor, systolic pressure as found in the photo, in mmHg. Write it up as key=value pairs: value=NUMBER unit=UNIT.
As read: value=144 unit=mmHg
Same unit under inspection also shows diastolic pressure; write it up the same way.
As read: value=78 unit=mmHg
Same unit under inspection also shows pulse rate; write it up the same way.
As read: value=94 unit=bpm
